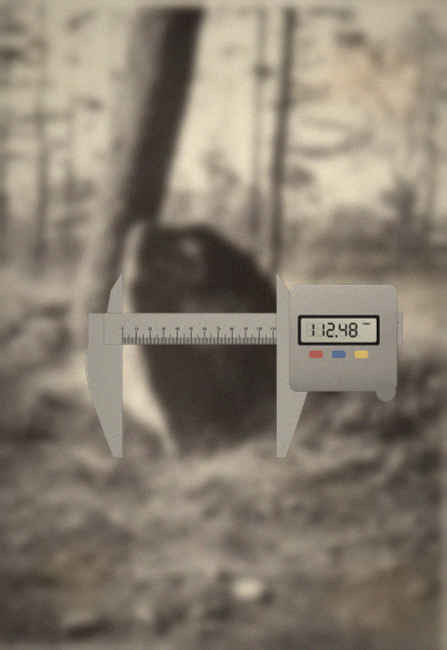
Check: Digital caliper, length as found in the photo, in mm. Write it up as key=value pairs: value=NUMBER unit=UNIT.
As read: value=112.48 unit=mm
